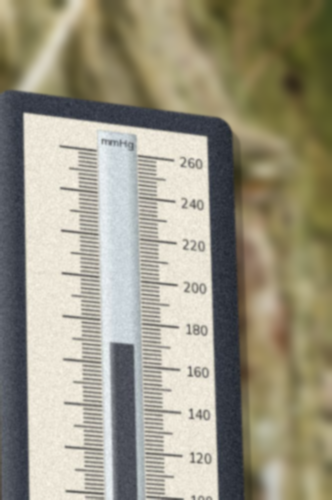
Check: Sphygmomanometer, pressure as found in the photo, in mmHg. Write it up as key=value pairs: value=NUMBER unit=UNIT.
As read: value=170 unit=mmHg
